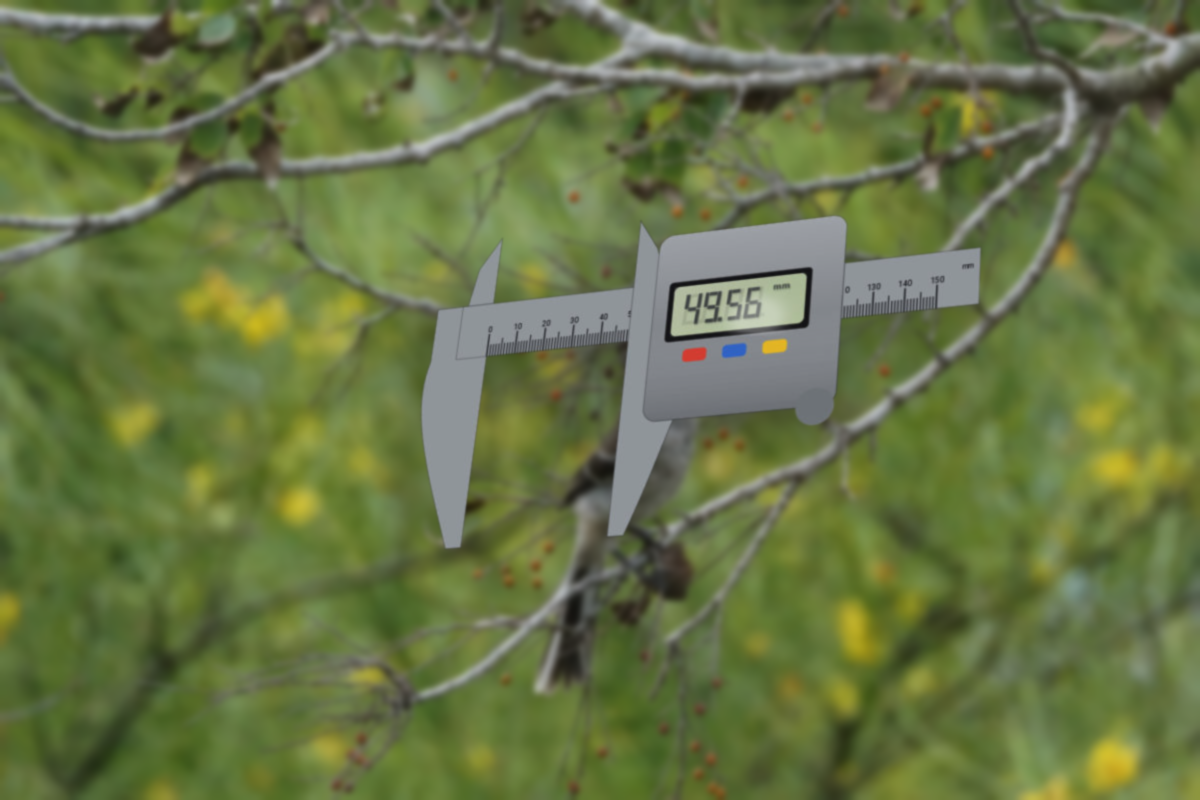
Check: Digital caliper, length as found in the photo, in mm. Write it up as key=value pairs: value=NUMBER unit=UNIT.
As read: value=49.56 unit=mm
